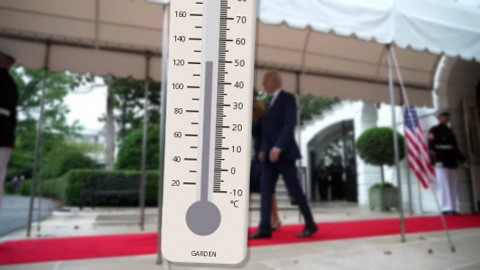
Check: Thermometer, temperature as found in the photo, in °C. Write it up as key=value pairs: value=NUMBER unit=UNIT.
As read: value=50 unit=°C
